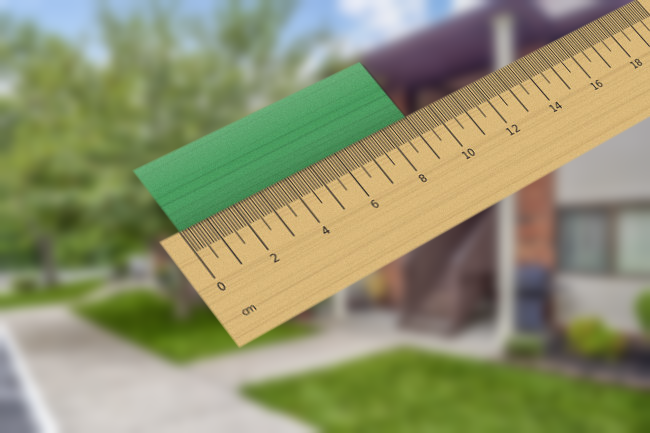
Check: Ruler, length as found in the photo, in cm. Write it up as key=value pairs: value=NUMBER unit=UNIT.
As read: value=9 unit=cm
